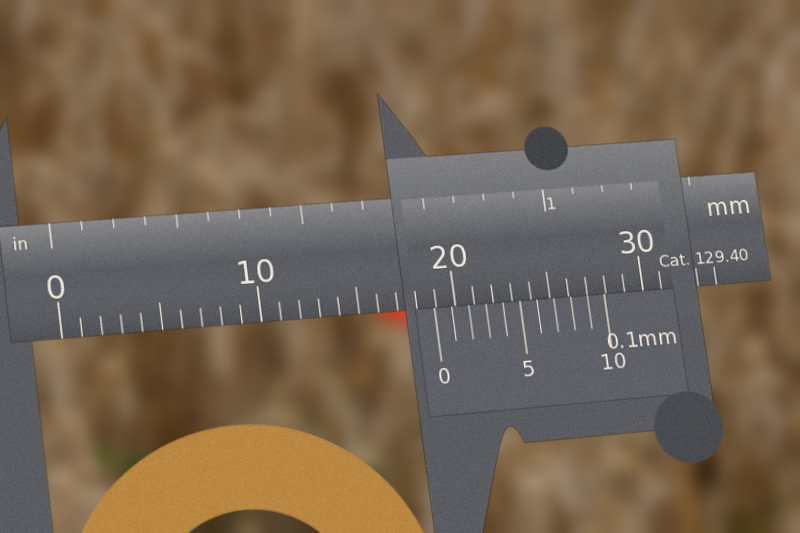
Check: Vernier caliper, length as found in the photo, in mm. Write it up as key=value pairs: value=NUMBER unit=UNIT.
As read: value=18.9 unit=mm
